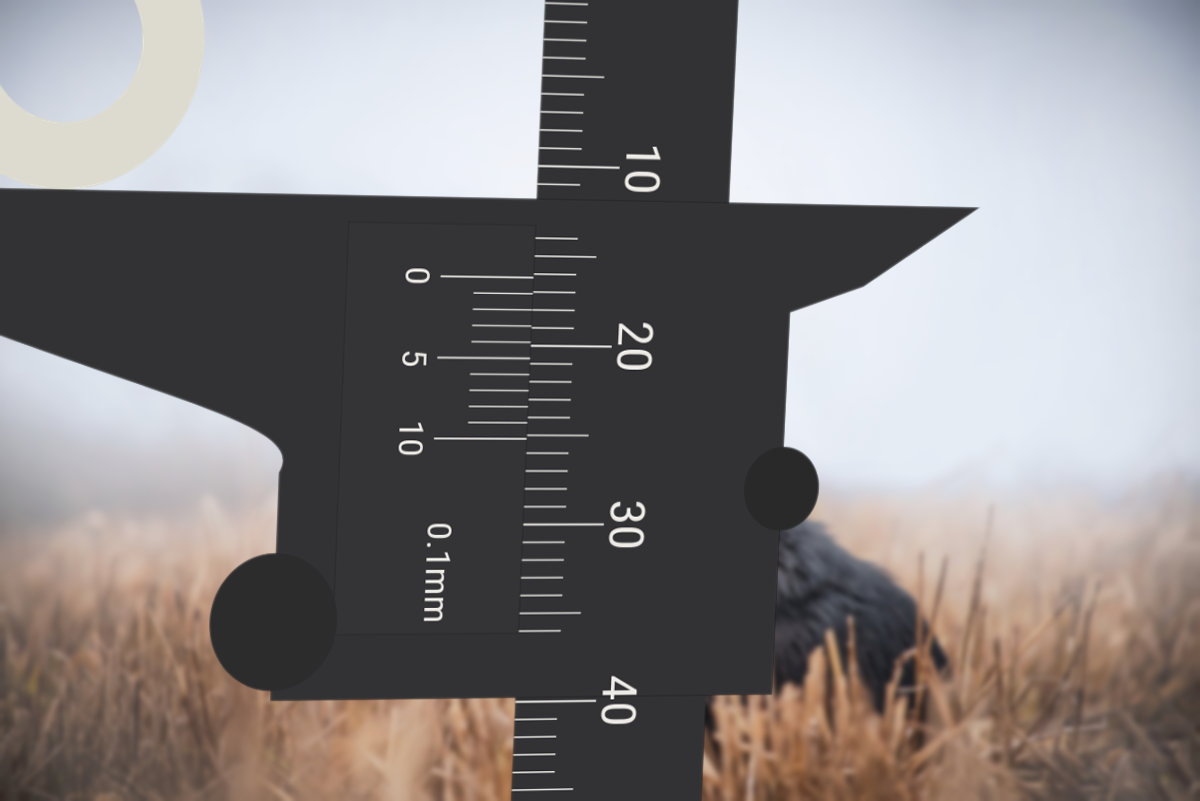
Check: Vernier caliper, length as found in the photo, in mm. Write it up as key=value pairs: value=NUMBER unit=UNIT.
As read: value=16.2 unit=mm
